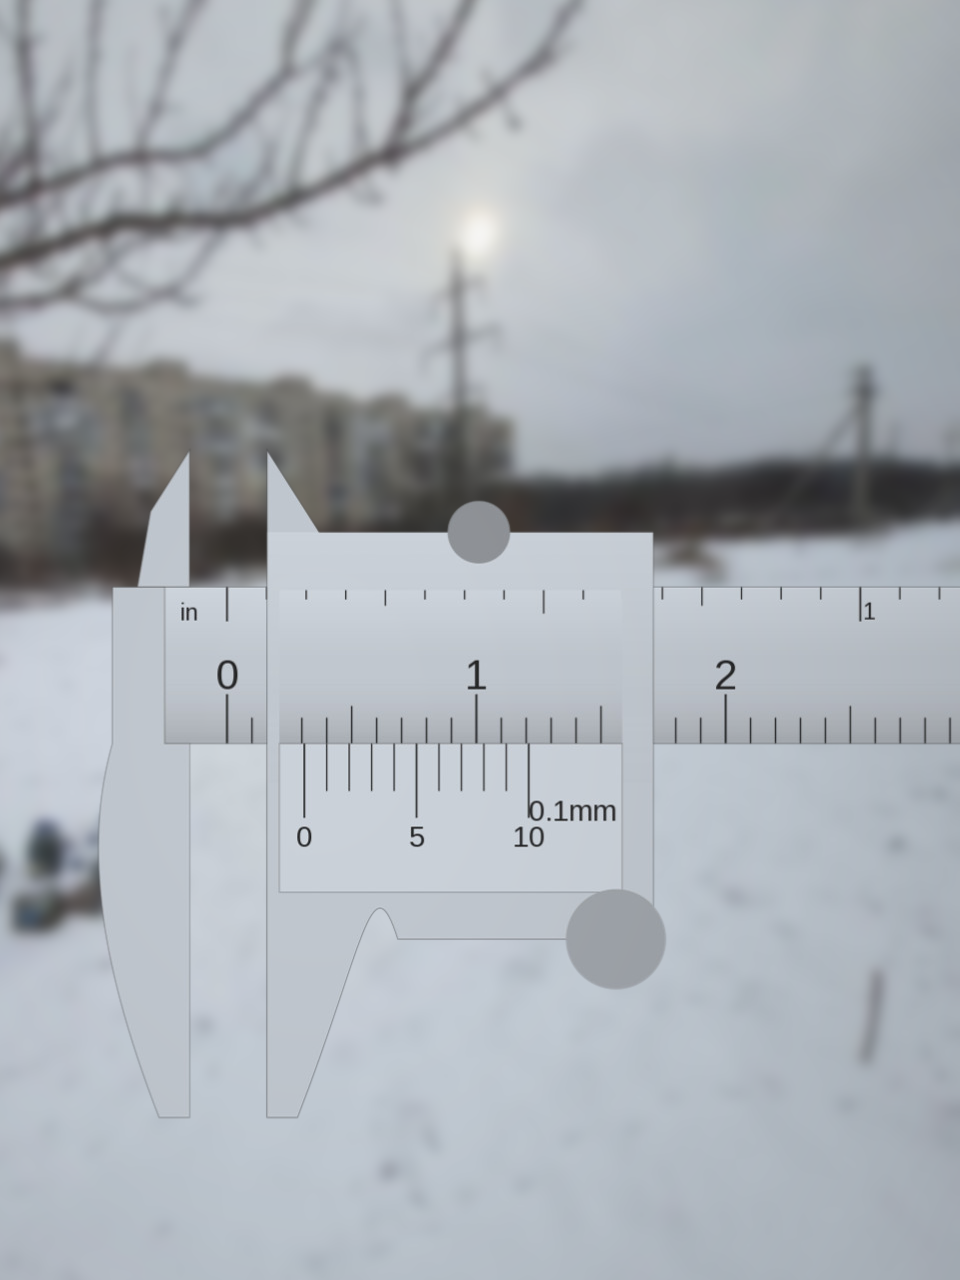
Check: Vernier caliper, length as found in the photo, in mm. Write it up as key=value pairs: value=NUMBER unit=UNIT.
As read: value=3.1 unit=mm
